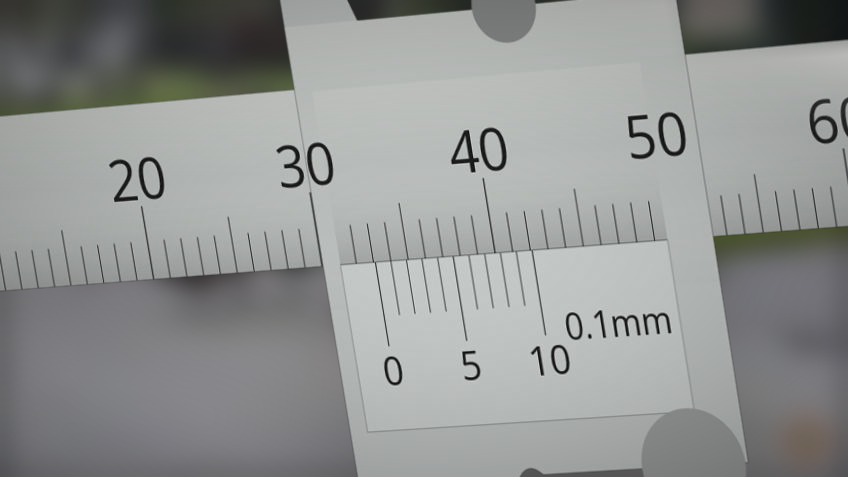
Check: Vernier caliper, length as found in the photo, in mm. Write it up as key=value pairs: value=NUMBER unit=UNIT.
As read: value=33.1 unit=mm
